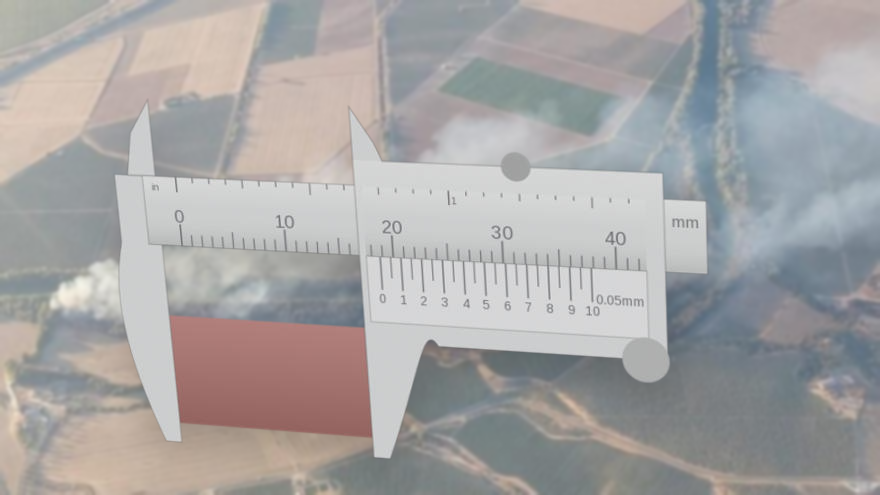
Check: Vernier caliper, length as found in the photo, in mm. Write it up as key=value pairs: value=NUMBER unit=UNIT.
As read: value=18.8 unit=mm
